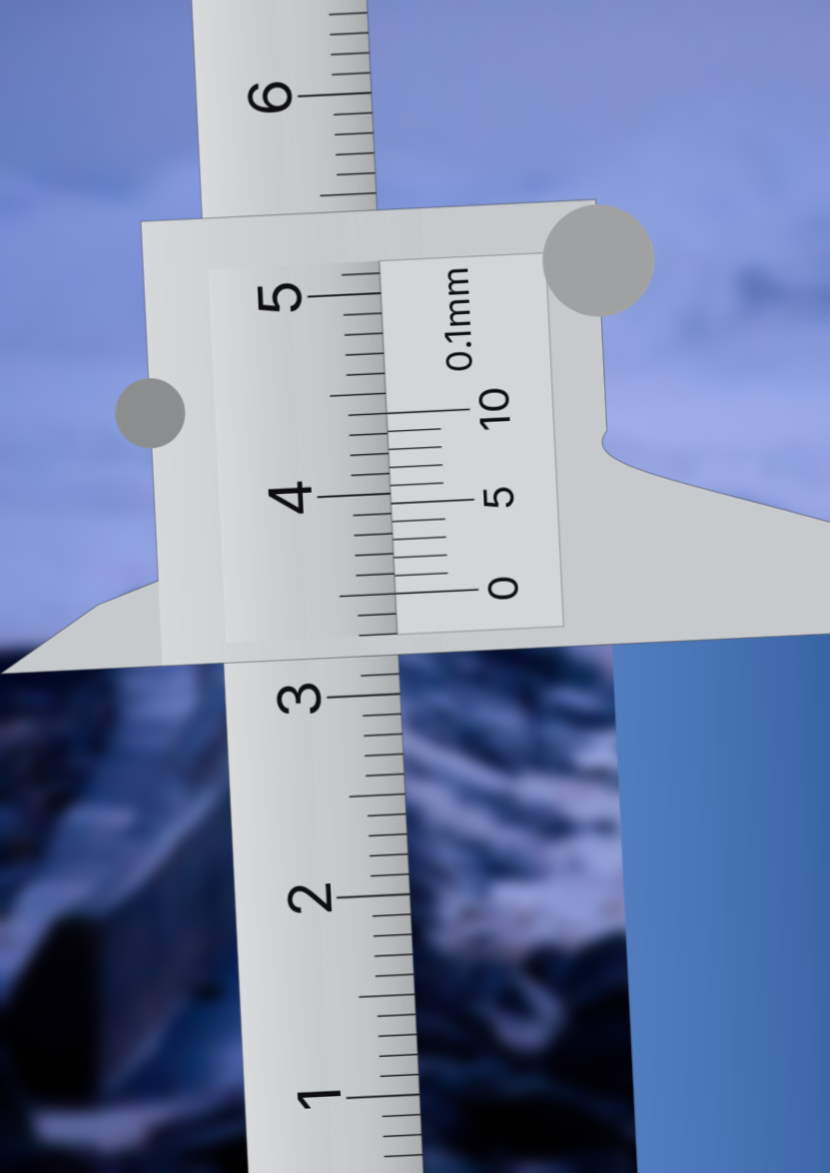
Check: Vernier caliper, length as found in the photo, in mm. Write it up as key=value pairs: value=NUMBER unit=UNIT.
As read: value=35.0 unit=mm
